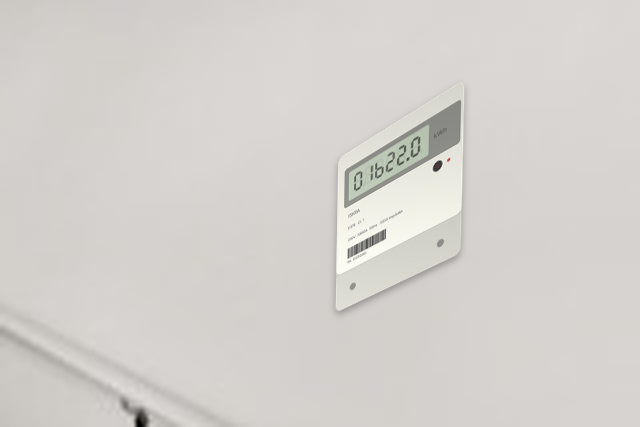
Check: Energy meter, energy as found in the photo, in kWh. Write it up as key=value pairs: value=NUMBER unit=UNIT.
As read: value=1622.0 unit=kWh
